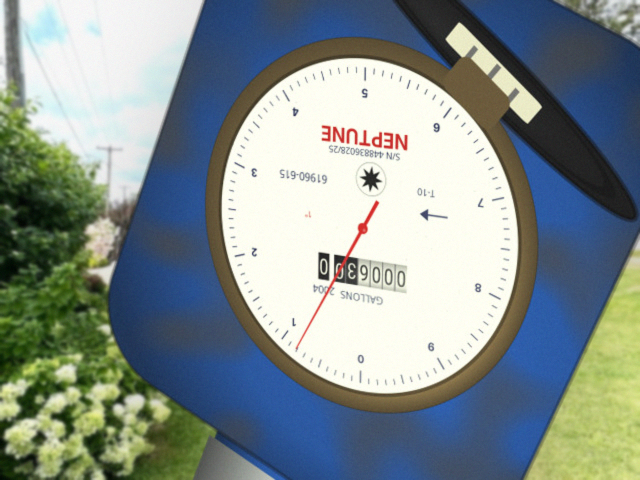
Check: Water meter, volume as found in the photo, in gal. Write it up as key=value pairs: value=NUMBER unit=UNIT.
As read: value=6300.8 unit=gal
